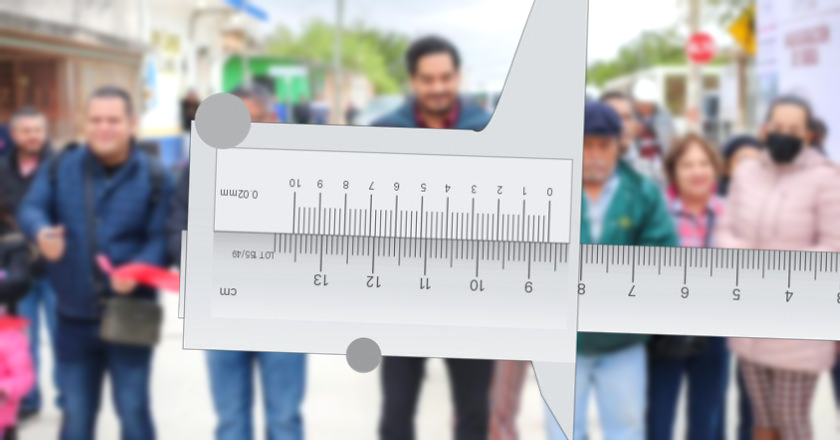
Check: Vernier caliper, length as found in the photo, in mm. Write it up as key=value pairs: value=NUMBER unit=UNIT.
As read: value=86.5 unit=mm
